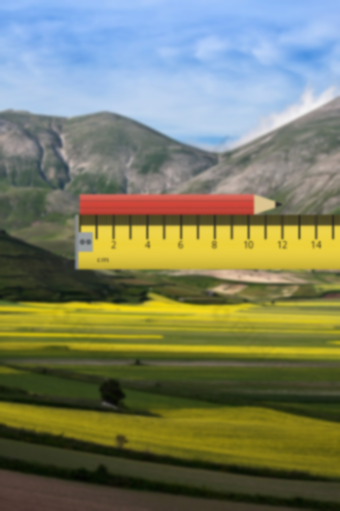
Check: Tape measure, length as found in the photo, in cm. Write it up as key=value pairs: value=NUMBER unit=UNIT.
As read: value=12 unit=cm
